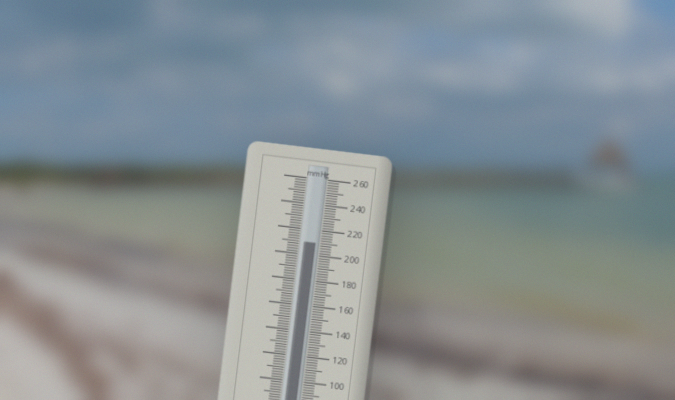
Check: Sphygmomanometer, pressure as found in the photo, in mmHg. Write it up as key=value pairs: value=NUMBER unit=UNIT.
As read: value=210 unit=mmHg
